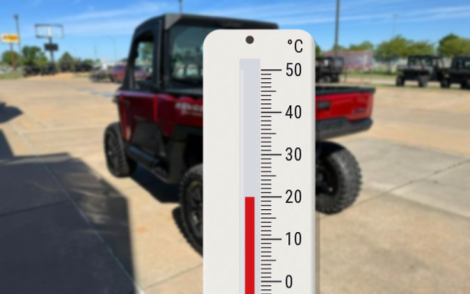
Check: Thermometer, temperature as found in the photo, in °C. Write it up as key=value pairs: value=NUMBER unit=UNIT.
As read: value=20 unit=°C
